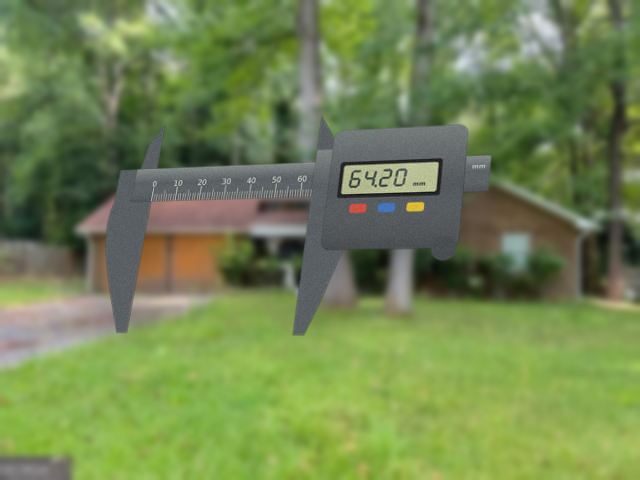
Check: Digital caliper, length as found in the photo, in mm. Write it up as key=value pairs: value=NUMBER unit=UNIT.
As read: value=64.20 unit=mm
